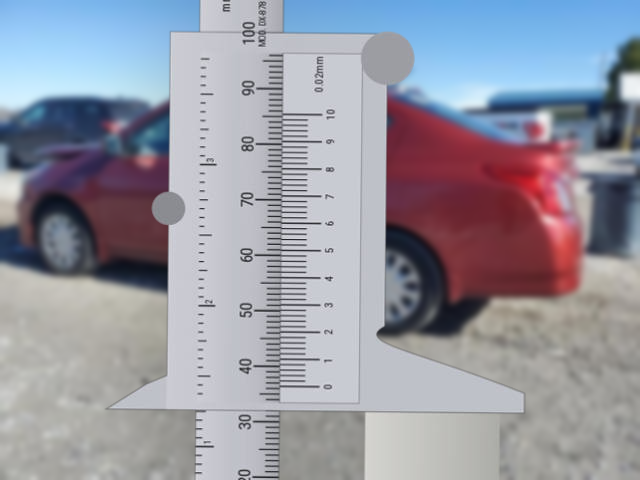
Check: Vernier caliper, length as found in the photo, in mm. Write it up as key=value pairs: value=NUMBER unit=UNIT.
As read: value=36.4 unit=mm
